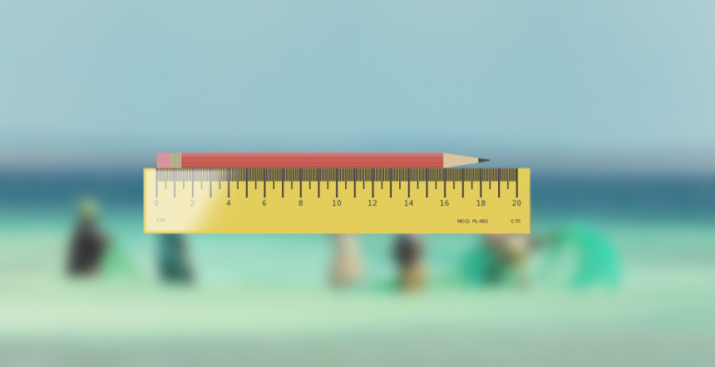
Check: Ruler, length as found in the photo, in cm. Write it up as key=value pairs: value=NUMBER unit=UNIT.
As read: value=18.5 unit=cm
